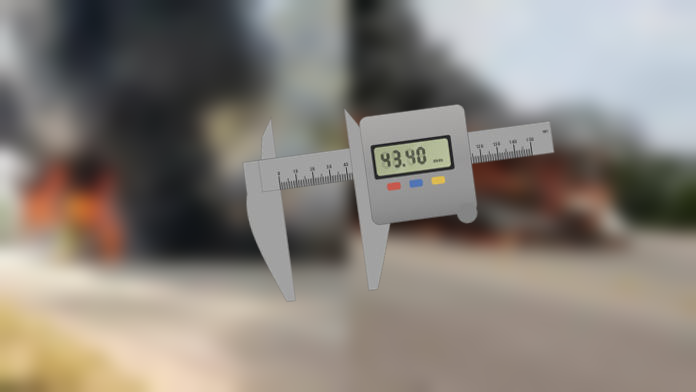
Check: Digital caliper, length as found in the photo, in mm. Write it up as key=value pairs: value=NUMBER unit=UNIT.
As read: value=43.40 unit=mm
